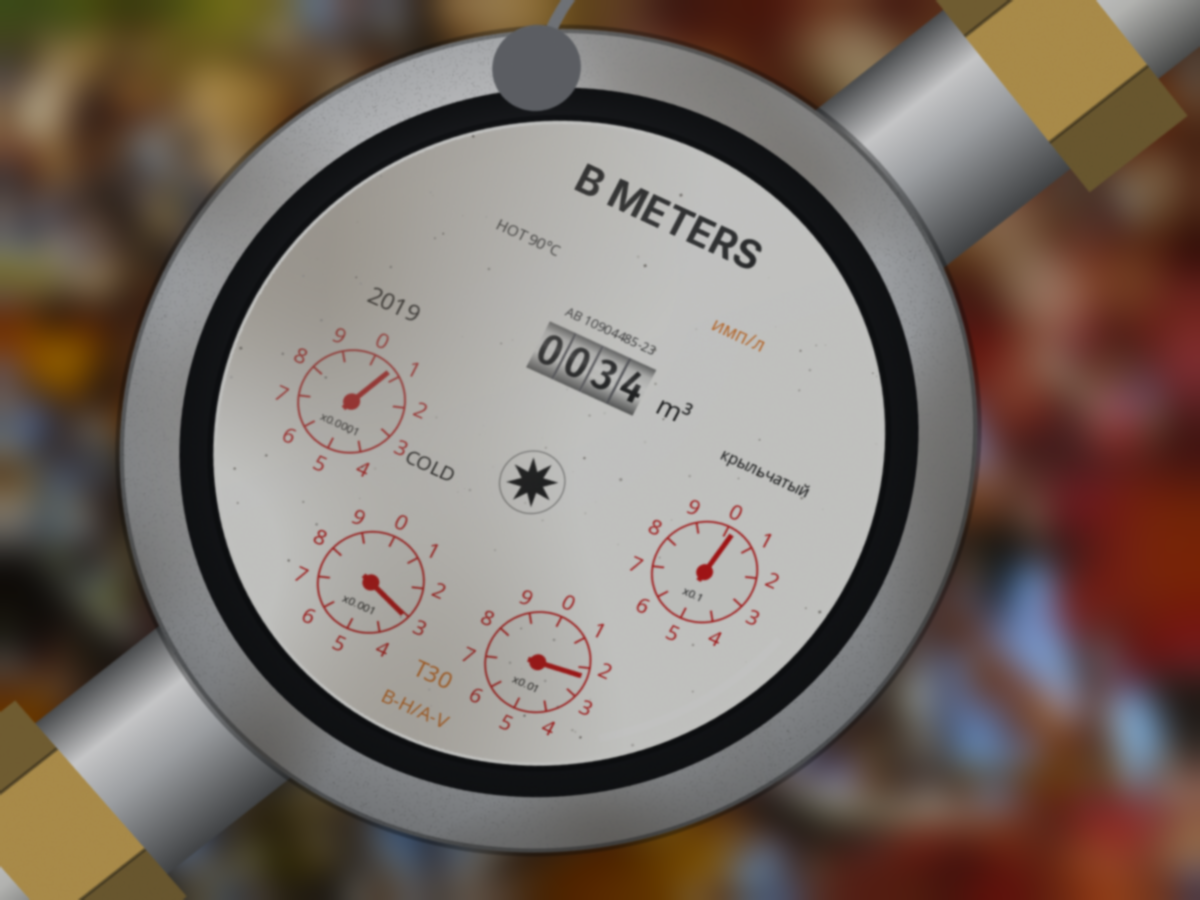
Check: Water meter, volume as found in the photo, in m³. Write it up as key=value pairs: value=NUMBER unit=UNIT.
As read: value=34.0230 unit=m³
